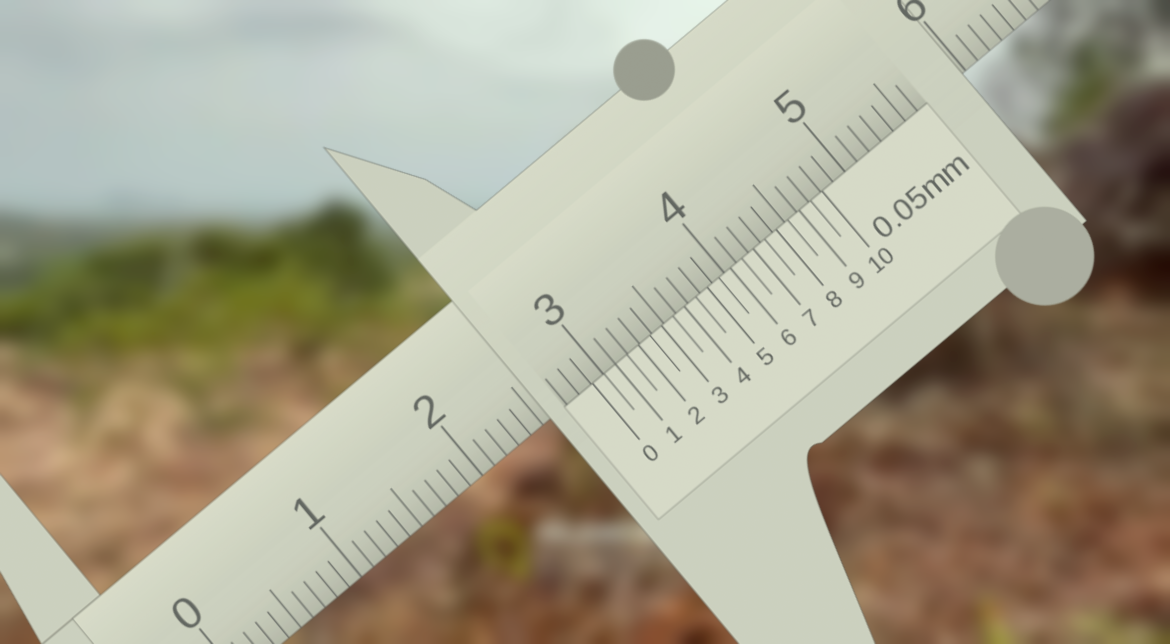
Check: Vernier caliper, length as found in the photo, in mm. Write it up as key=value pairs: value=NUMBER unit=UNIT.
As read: value=29.1 unit=mm
